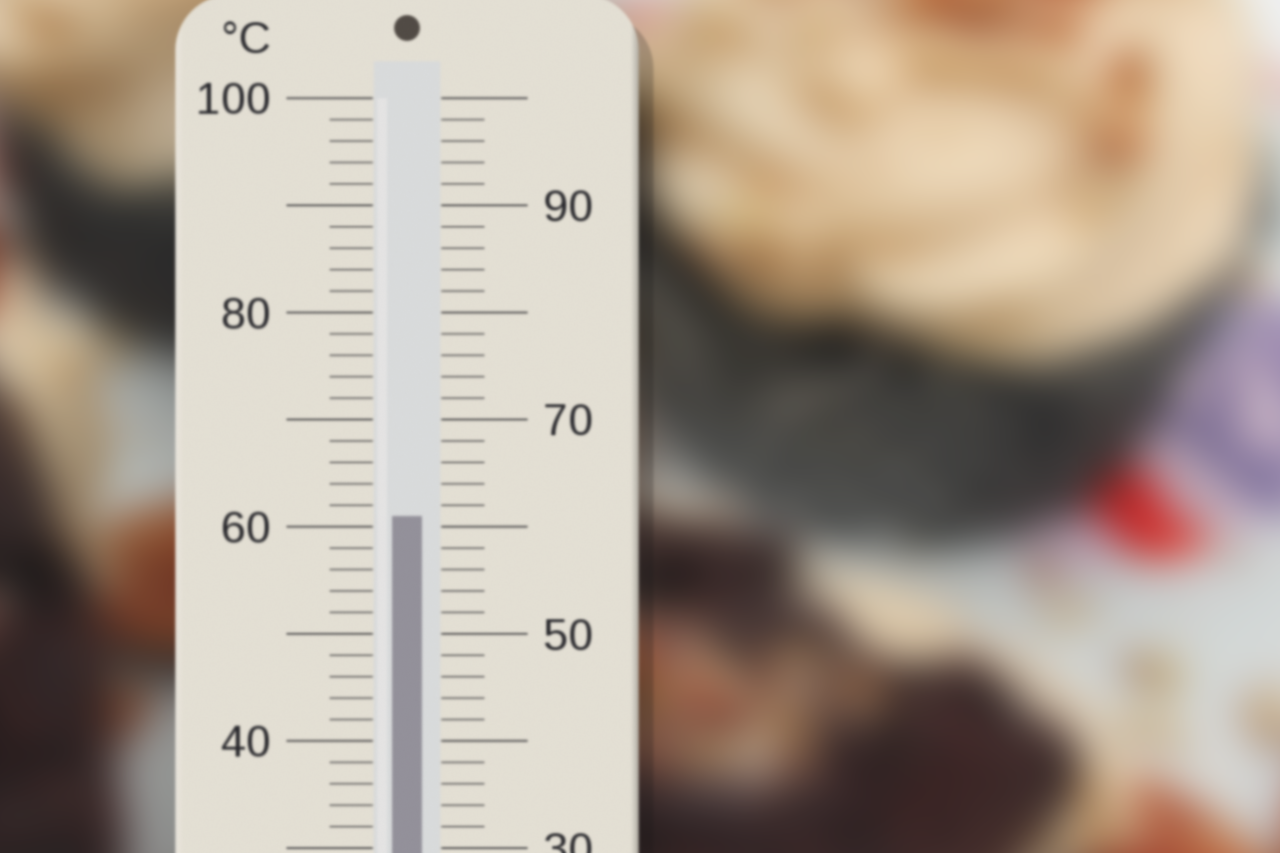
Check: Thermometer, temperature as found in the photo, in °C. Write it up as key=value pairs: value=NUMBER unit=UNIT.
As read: value=61 unit=°C
